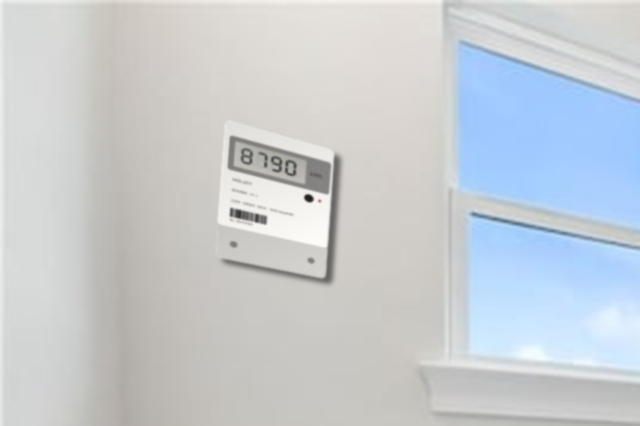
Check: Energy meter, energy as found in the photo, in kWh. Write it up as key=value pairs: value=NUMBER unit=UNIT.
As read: value=8790 unit=kWh
